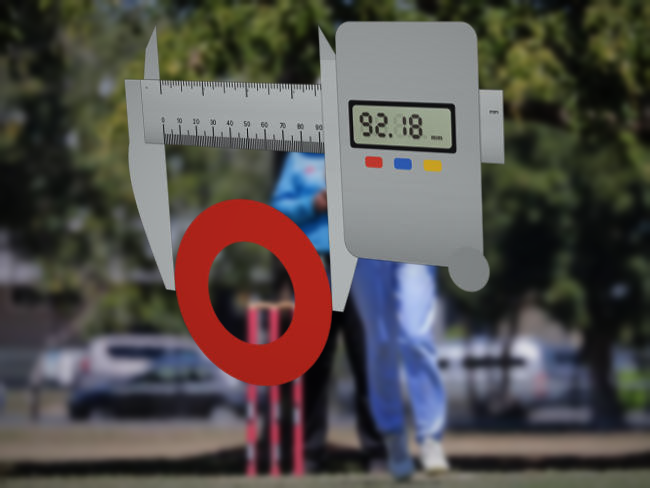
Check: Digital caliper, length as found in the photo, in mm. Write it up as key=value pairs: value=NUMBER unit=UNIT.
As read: value=92.18 unit=mm
